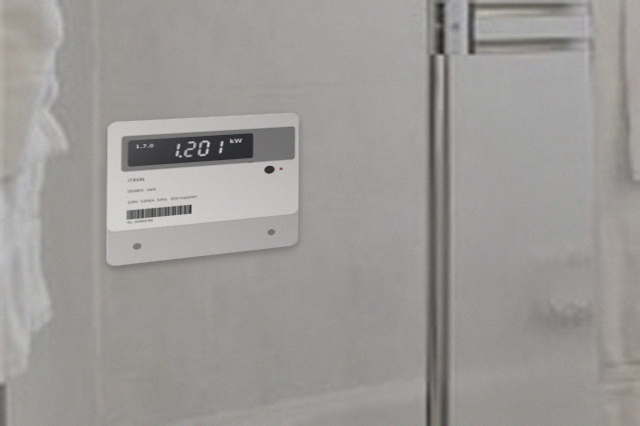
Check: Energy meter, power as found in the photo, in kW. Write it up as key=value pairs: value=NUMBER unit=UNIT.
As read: value=1.201 unit=kW
